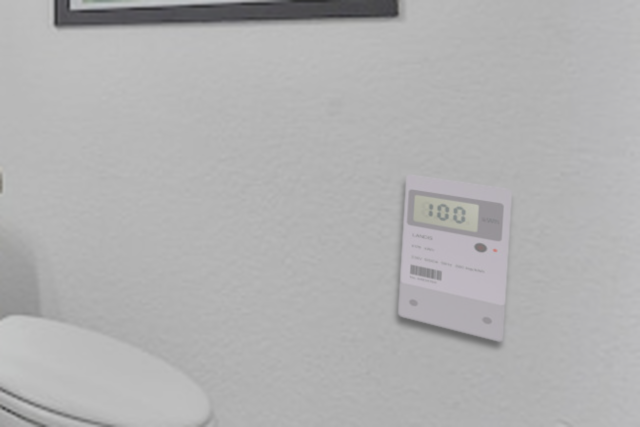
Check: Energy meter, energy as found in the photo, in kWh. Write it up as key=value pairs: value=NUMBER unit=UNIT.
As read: value=100 unit=kWh
